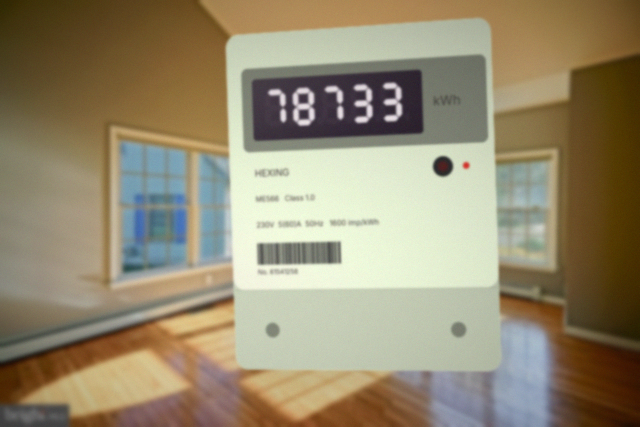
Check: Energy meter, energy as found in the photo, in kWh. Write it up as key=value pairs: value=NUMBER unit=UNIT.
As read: value=78733 unit=kWh
